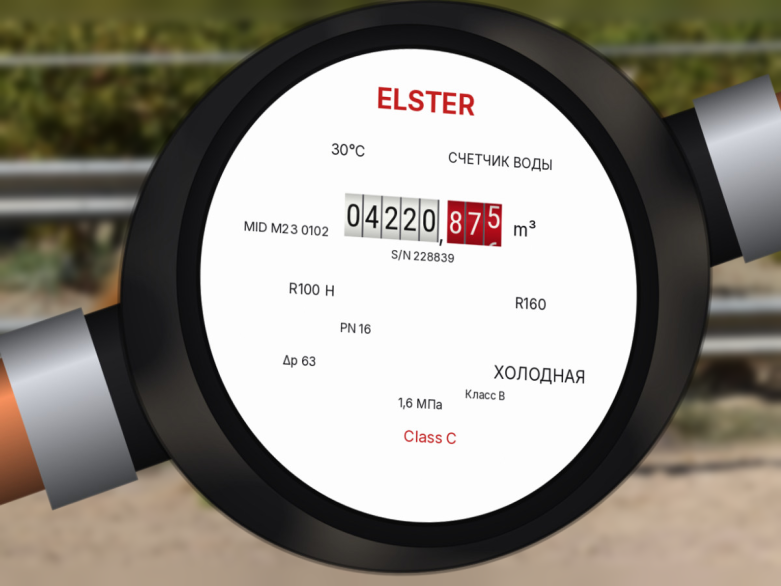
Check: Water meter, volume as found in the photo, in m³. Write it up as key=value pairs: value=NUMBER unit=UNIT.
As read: value=4220.875 unit=m³
